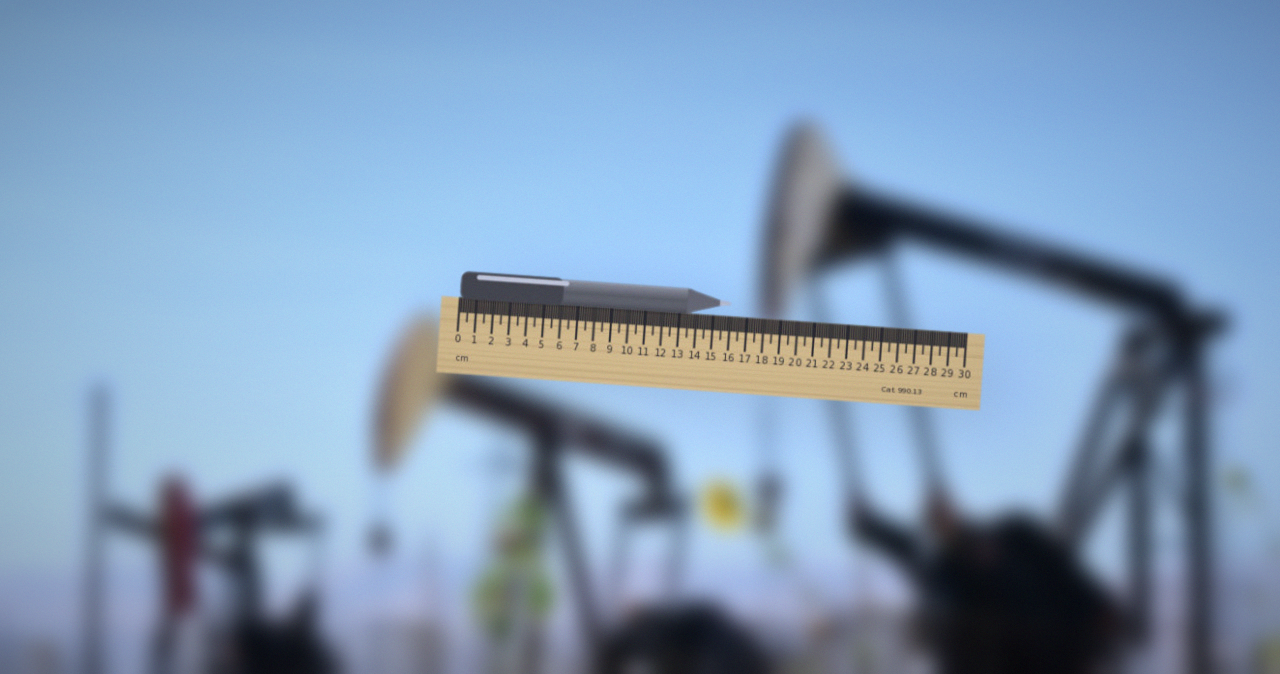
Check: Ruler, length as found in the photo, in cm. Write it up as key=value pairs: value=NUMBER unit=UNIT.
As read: value=16 unit=cm
